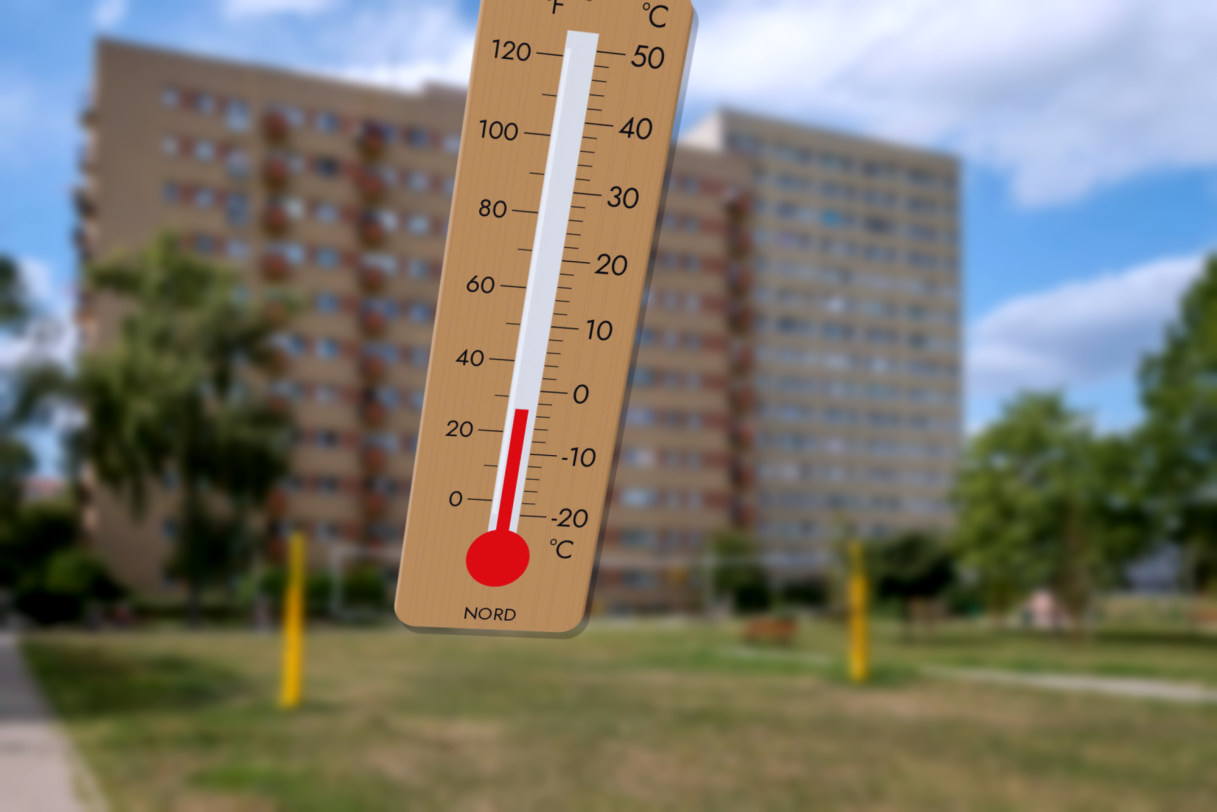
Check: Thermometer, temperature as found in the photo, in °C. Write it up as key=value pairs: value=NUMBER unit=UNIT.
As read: value=-3 unit=°C
